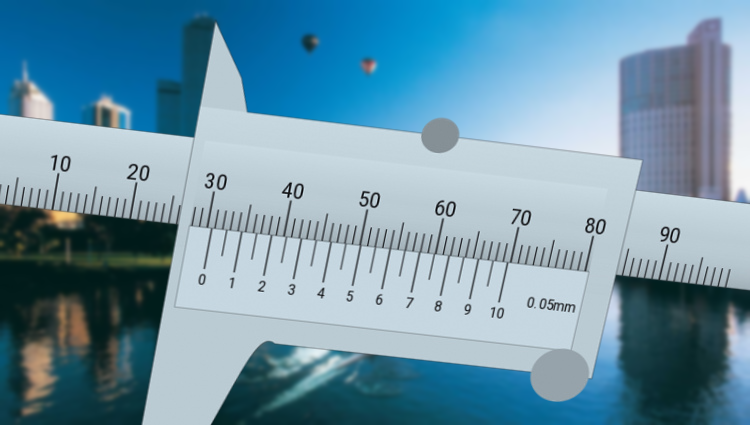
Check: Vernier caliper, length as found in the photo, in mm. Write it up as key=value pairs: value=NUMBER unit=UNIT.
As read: value=30.6 unit=mm
